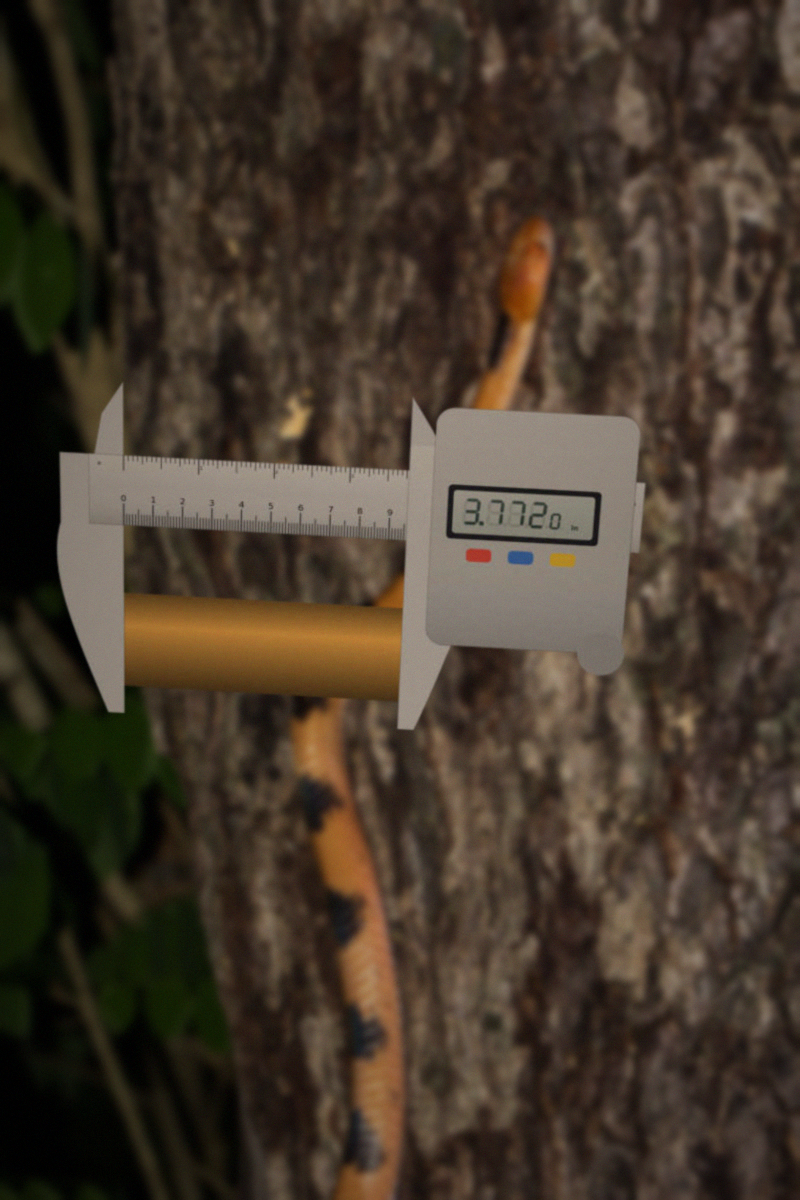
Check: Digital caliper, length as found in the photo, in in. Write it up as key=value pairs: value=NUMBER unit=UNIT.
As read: value=3.7720 unit=in
